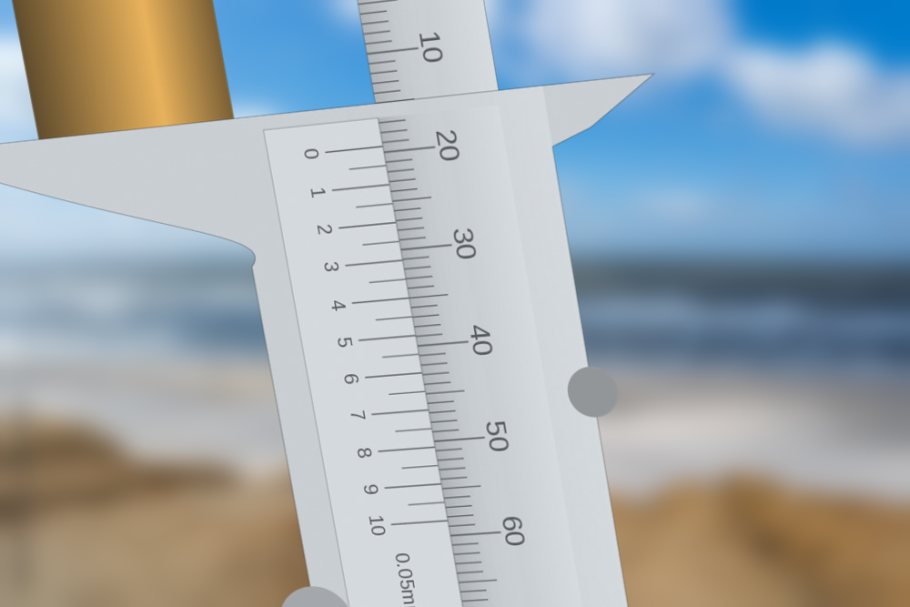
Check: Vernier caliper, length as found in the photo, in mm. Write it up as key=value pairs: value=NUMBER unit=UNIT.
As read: value=19.4 unit=mm
